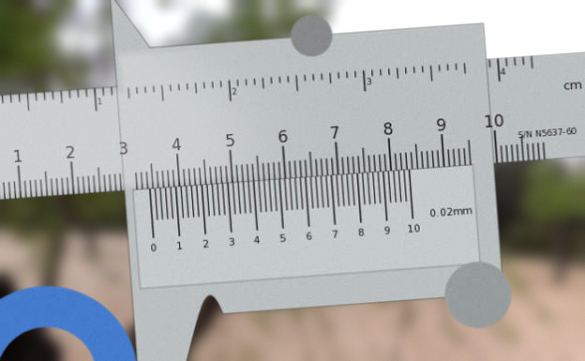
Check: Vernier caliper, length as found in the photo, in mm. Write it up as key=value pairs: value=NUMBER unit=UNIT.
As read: value=34.4 unit=mm
